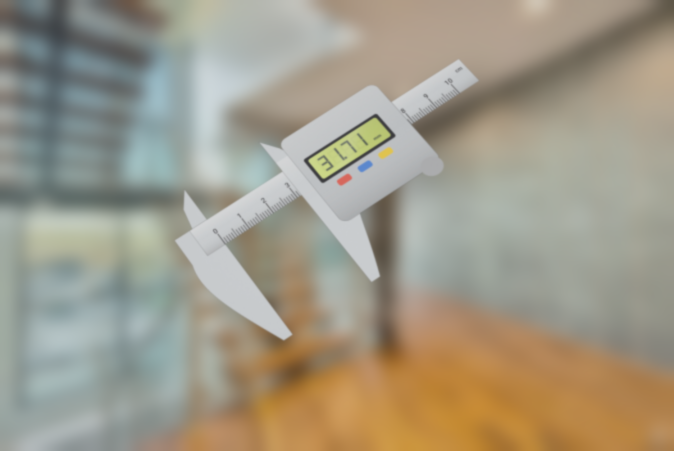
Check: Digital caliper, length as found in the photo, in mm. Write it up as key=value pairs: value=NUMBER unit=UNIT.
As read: value=31.71 unit=mm
